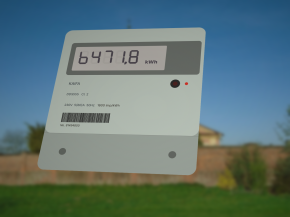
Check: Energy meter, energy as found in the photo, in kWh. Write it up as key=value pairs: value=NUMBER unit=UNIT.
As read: value=6471.8 unit=kWh
